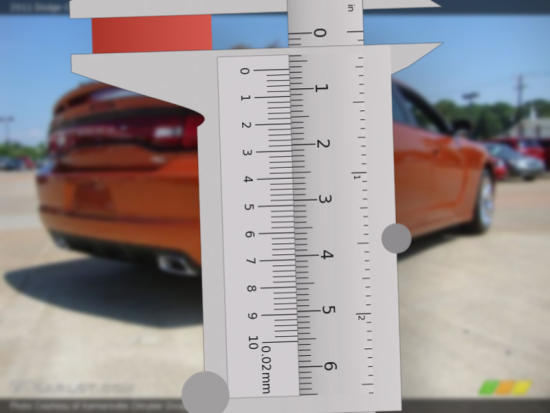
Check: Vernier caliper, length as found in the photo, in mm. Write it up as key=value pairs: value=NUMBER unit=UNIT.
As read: value=6.4 unit=mm
